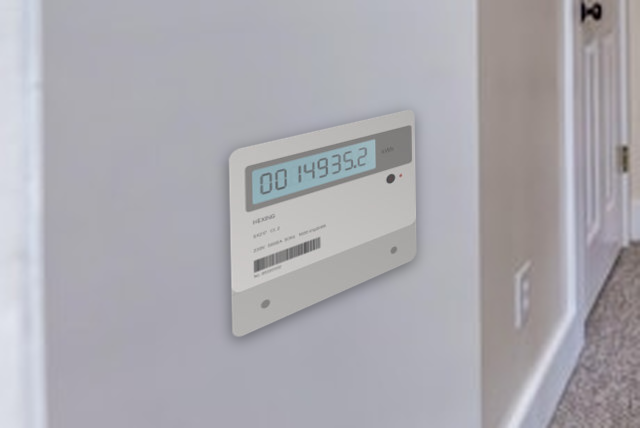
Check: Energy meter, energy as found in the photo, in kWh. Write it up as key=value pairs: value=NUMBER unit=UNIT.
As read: value=14935.2 unit=kWh
